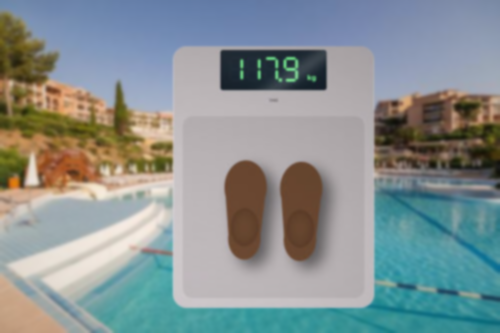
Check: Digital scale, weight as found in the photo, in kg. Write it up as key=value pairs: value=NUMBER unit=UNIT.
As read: value=117.9 unit=kg
